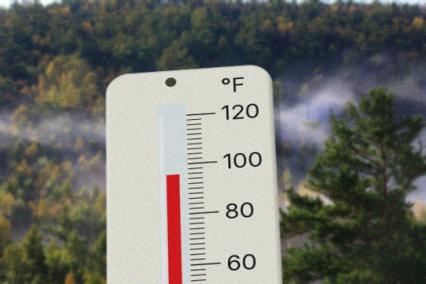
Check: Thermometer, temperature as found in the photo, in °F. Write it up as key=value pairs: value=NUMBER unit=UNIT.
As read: value=96 unit=°F
